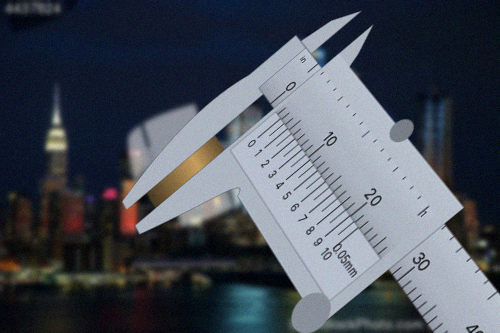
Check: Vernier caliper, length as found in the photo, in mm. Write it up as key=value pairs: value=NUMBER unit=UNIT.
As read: value=2.8 unit=mm
